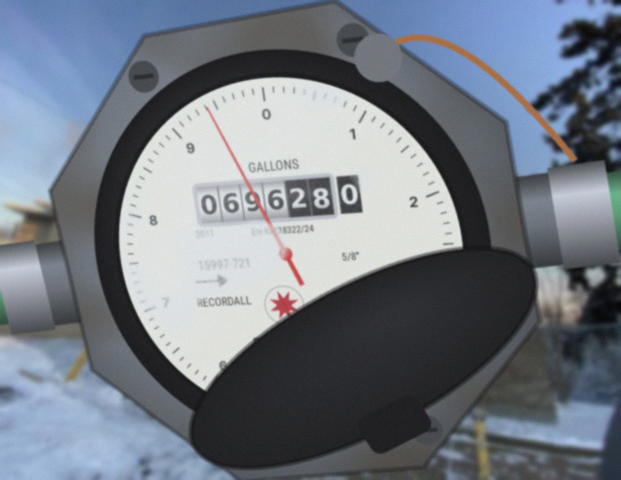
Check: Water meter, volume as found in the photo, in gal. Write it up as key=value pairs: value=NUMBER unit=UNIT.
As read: value=696279.4 unit=gal
